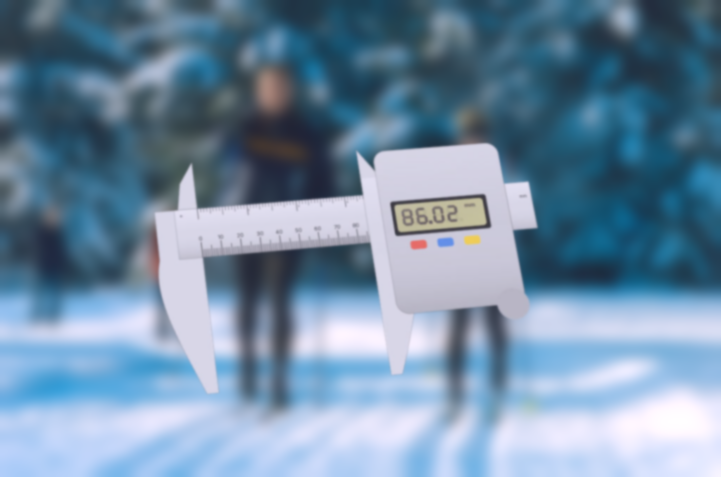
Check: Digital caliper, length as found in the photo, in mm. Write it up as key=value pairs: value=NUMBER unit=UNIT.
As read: value=86.02 unit=mm
